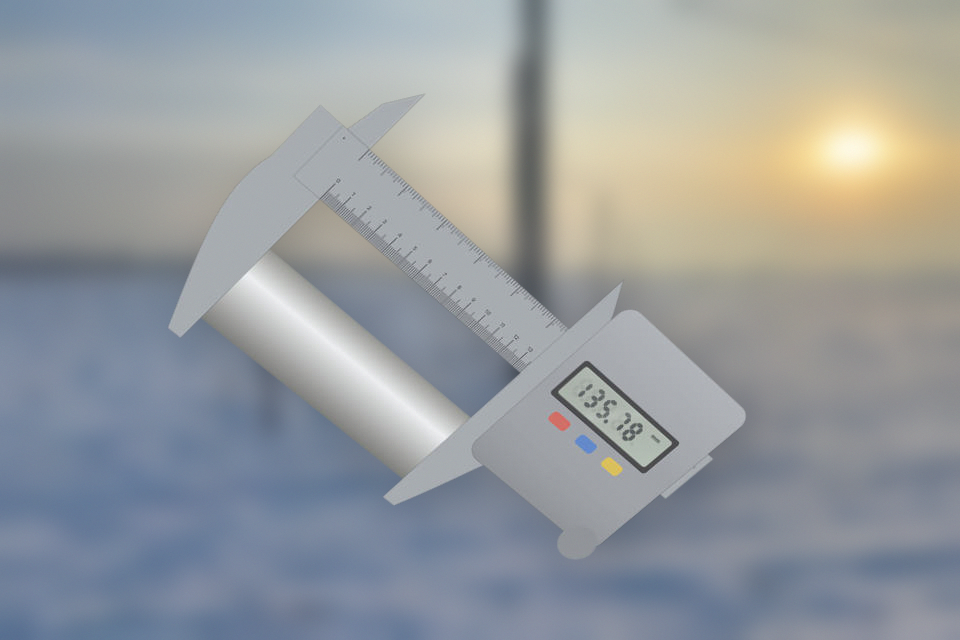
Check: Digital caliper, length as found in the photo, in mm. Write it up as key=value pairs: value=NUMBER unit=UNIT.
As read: value=135.78 unit=mm
